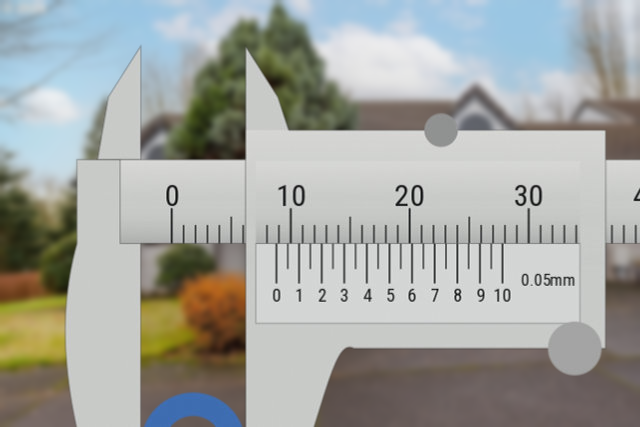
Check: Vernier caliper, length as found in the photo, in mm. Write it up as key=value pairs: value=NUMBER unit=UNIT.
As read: value=8.8 unit=mm
